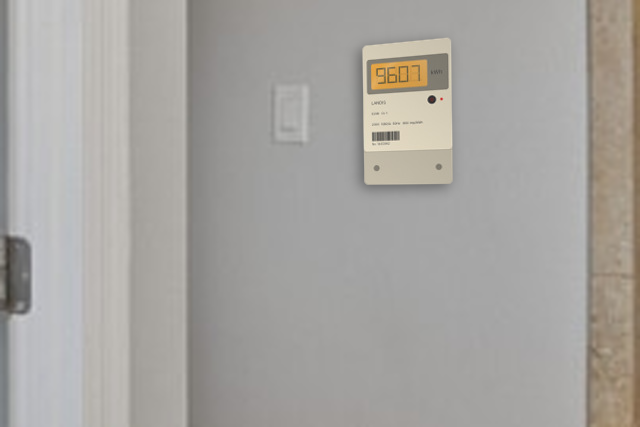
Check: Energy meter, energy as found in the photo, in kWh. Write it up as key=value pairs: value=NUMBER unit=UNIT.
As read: value=9607 unit=kWh
